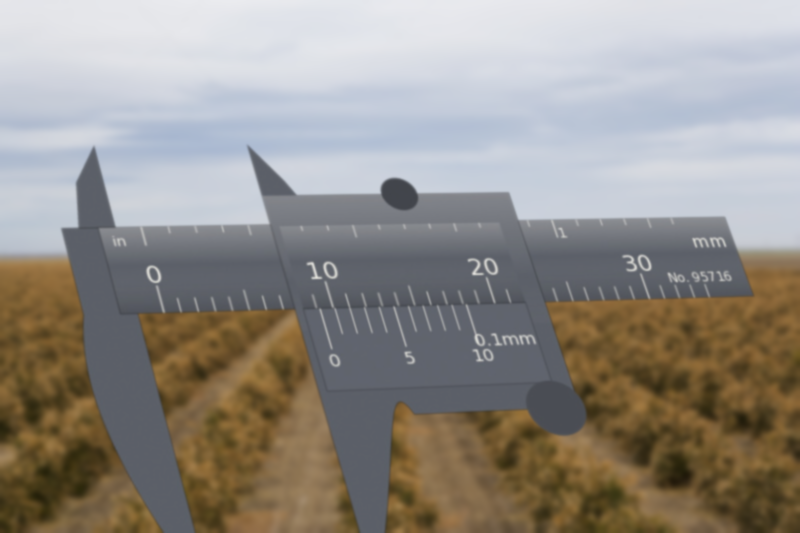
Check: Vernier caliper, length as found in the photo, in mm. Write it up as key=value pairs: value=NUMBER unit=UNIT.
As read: value=9.2 unit=mm
